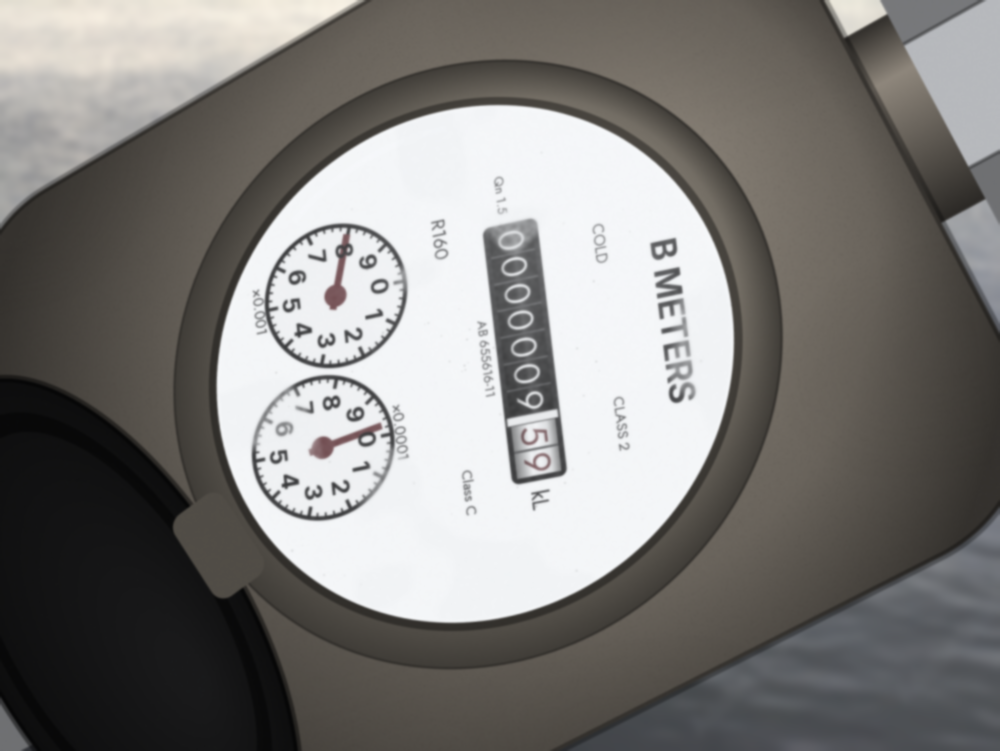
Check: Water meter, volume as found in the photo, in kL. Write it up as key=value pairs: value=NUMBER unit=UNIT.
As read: value=9.5979 unit=kL
